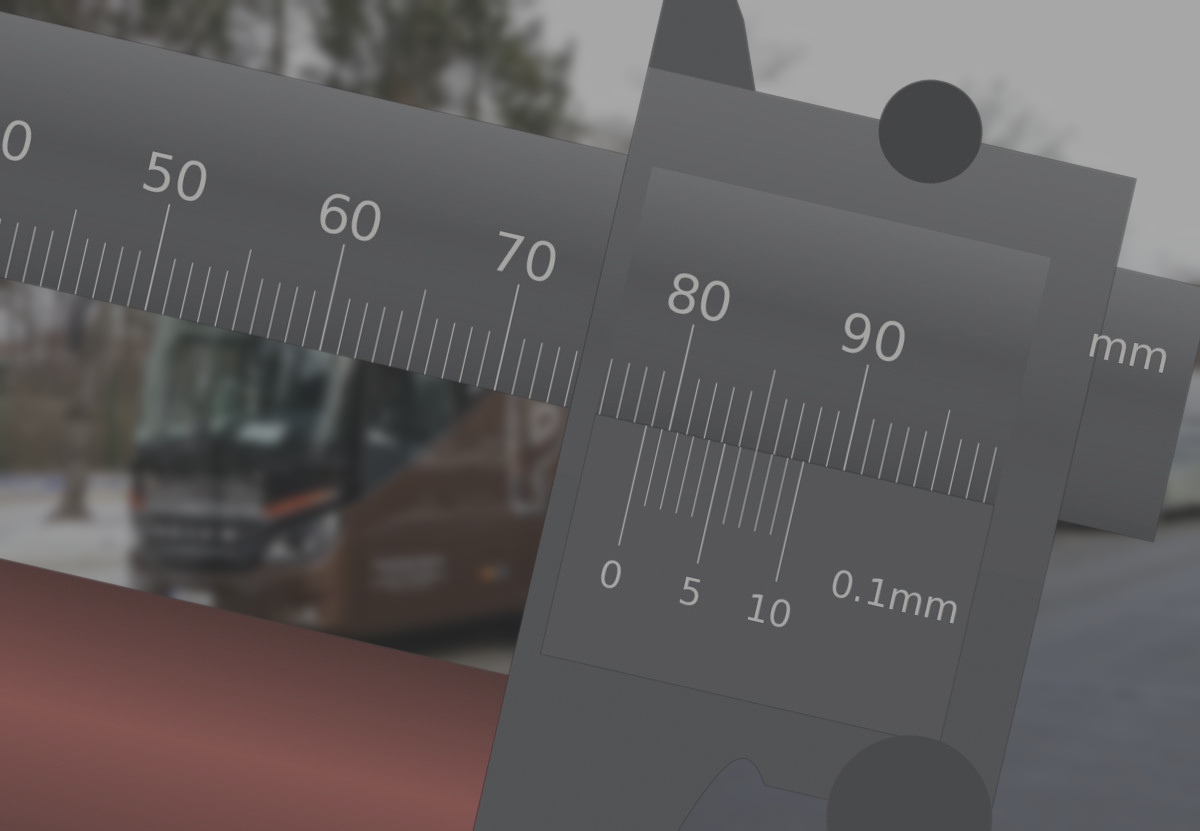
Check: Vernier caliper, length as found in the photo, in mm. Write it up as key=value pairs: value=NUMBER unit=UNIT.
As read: value=78.7 unit=mm
